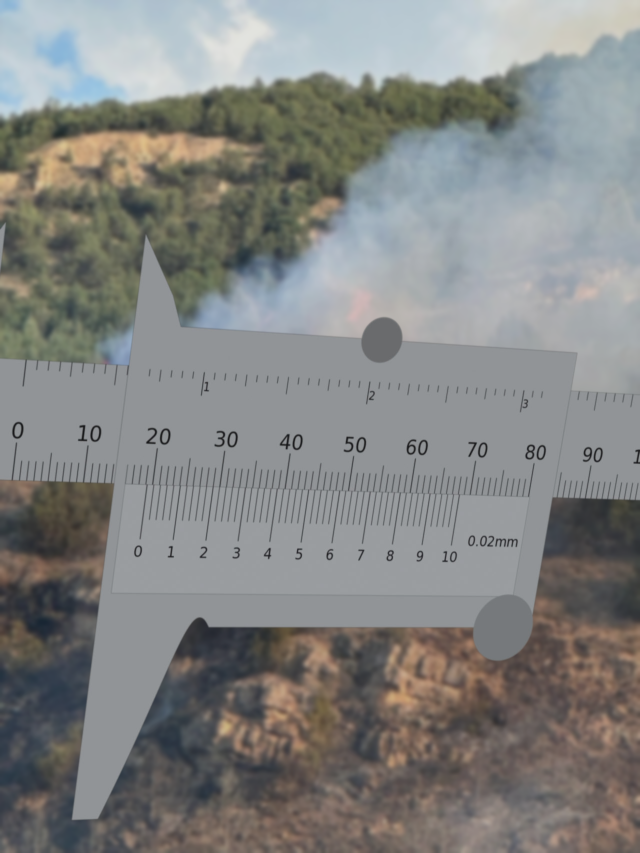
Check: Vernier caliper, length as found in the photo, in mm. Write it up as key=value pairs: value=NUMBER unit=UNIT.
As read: value=19.2 unit=mm
